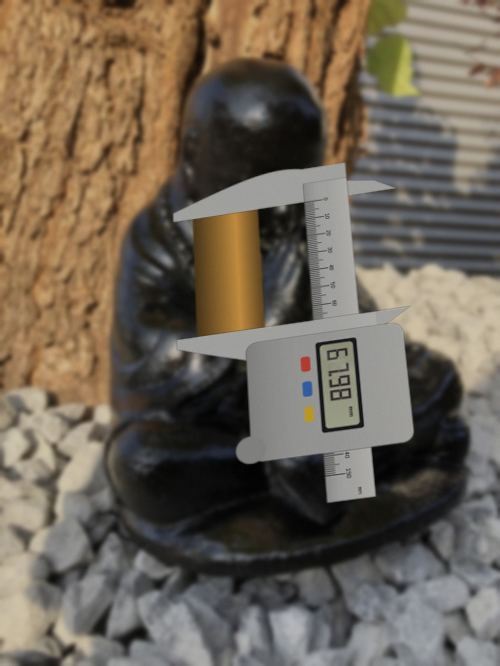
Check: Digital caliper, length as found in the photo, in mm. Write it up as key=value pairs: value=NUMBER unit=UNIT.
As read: value=67.98 unit=mm
